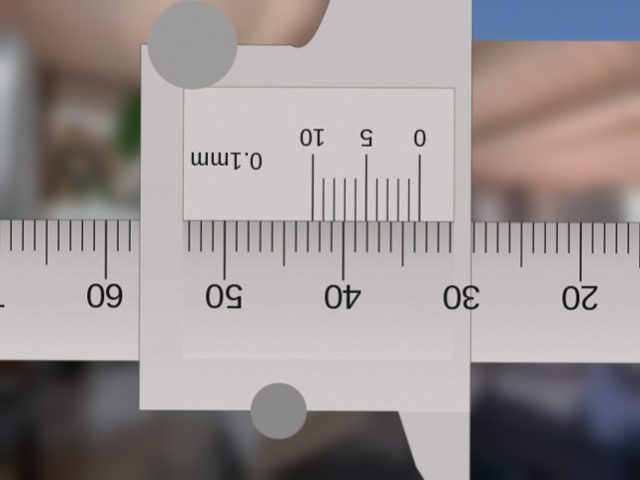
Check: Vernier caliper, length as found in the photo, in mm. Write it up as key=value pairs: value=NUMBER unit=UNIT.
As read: value=33.6 unit=mm
